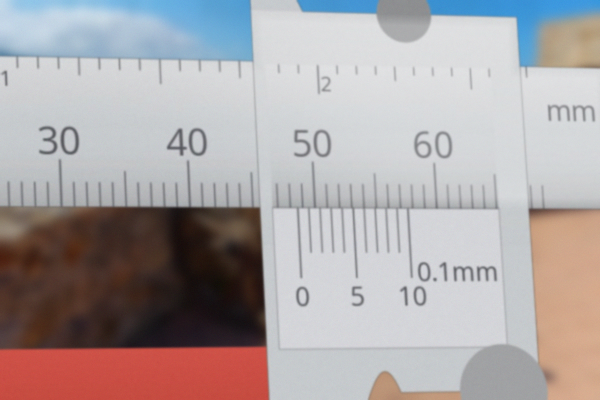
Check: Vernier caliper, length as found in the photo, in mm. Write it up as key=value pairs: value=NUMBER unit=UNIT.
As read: value=48.6 unit=mm
